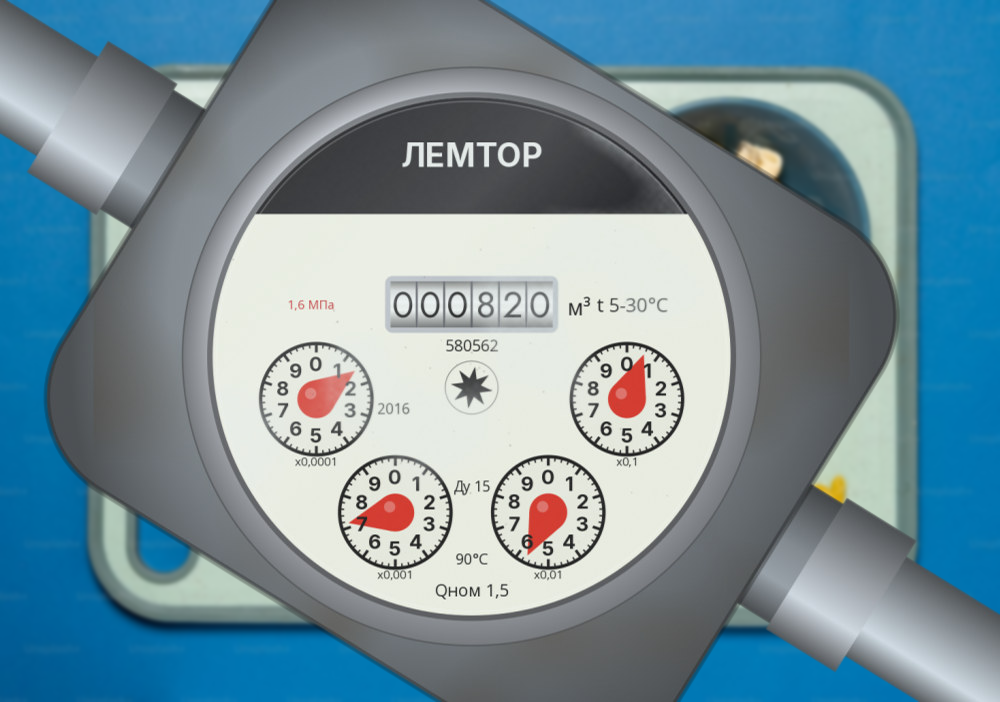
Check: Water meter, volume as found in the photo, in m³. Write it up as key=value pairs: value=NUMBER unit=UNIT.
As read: value=820.0571 unit=m³
